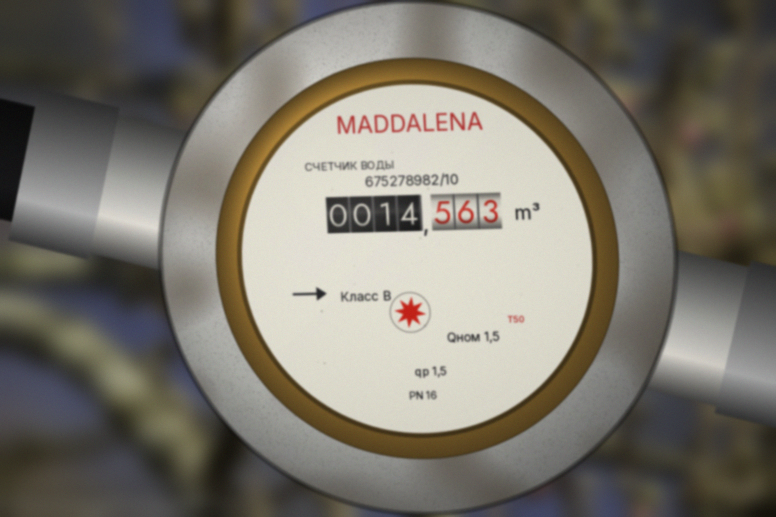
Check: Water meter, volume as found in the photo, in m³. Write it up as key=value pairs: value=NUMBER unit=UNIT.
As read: value=14.563 unit=m³
